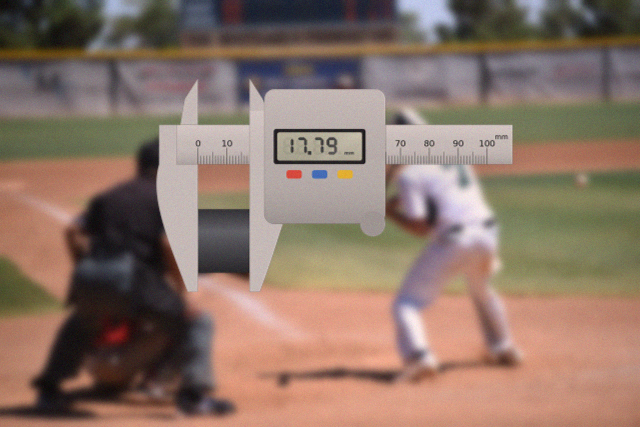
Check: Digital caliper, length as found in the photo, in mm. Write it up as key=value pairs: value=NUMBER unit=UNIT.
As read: value=17.79 unit=mm
